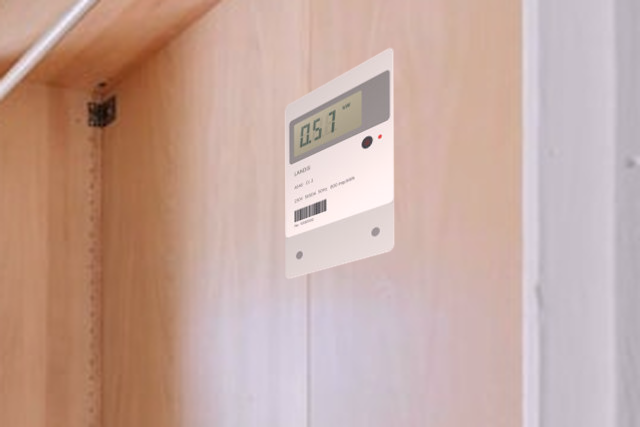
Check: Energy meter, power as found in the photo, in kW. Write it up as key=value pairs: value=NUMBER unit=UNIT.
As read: value=0.57 unit=kW
